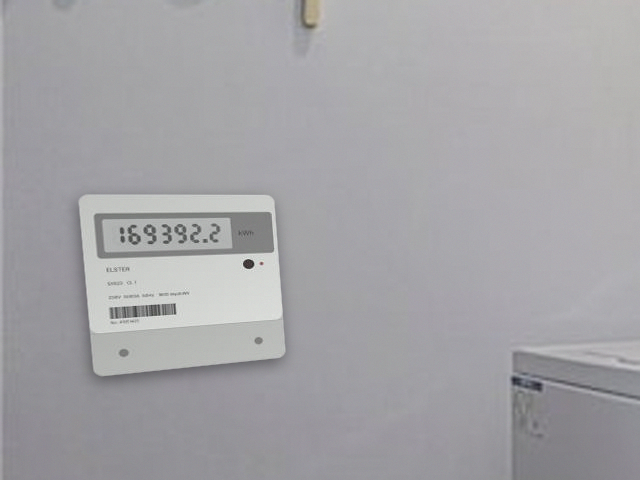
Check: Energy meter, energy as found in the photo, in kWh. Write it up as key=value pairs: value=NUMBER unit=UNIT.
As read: value=169392.2 unit=kWh
